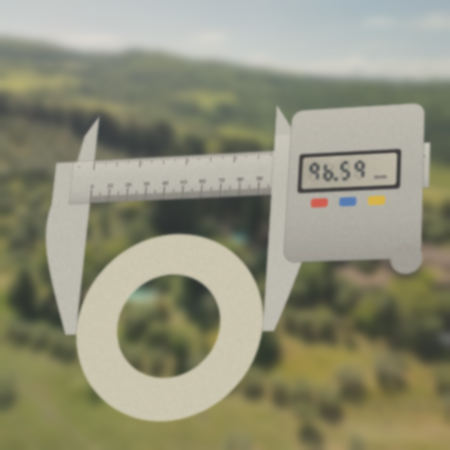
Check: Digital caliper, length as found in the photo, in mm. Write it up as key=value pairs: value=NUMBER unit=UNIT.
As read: value=96.59 unit=mm
